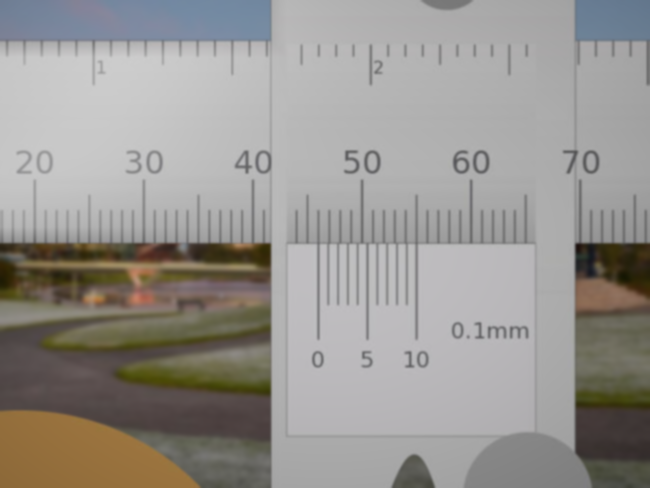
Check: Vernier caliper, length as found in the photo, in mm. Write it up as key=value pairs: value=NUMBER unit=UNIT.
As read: value=46.0 unit=mm
